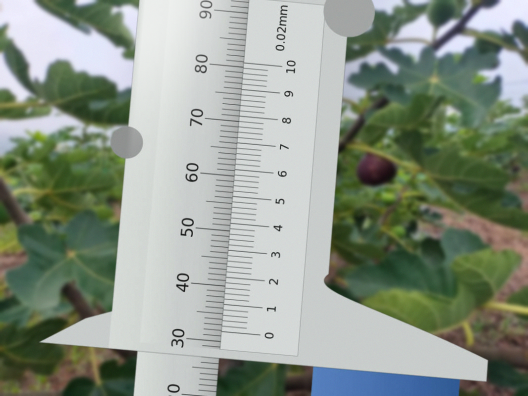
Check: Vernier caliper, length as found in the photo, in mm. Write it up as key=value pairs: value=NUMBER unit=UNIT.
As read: value=31.8 unit=mm
